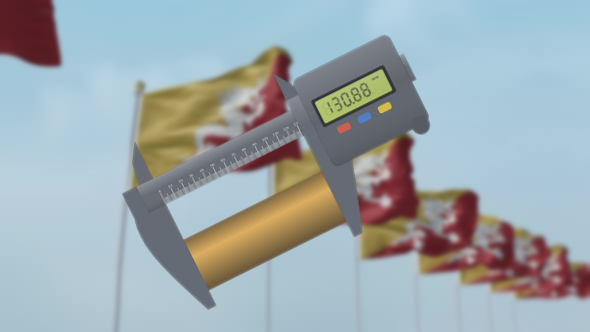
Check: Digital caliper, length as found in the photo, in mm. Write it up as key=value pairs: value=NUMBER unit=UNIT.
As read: value=130.88 unit=mm
